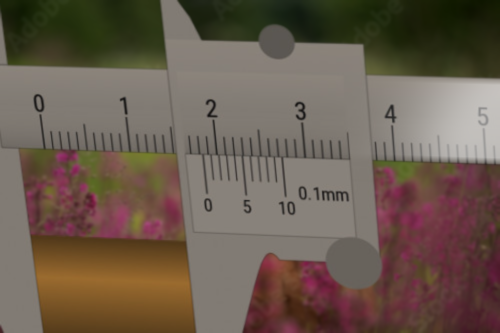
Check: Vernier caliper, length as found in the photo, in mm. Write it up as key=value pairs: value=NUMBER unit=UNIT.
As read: value=18.4 unit=mm
